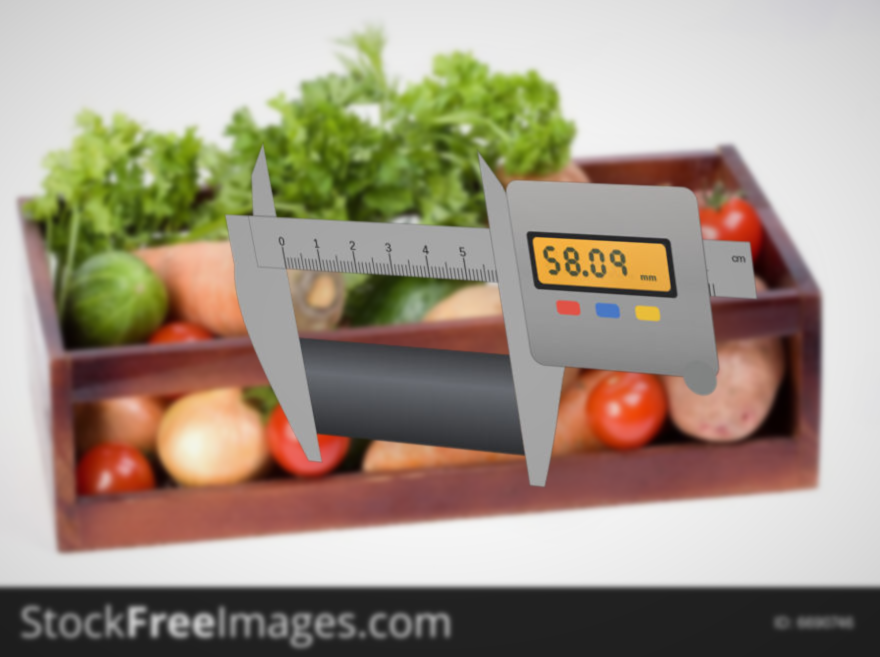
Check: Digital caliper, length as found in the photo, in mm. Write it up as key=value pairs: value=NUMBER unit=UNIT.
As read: value=58.09 unit=mm
